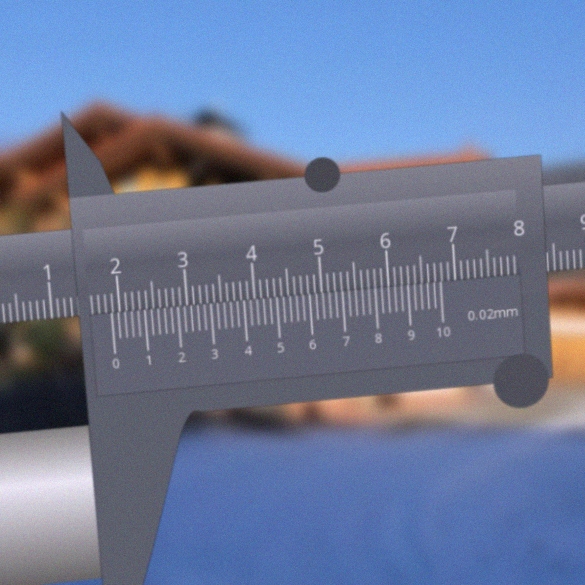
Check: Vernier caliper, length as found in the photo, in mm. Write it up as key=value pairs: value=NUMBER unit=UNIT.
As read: value=18.8 unit=mm
